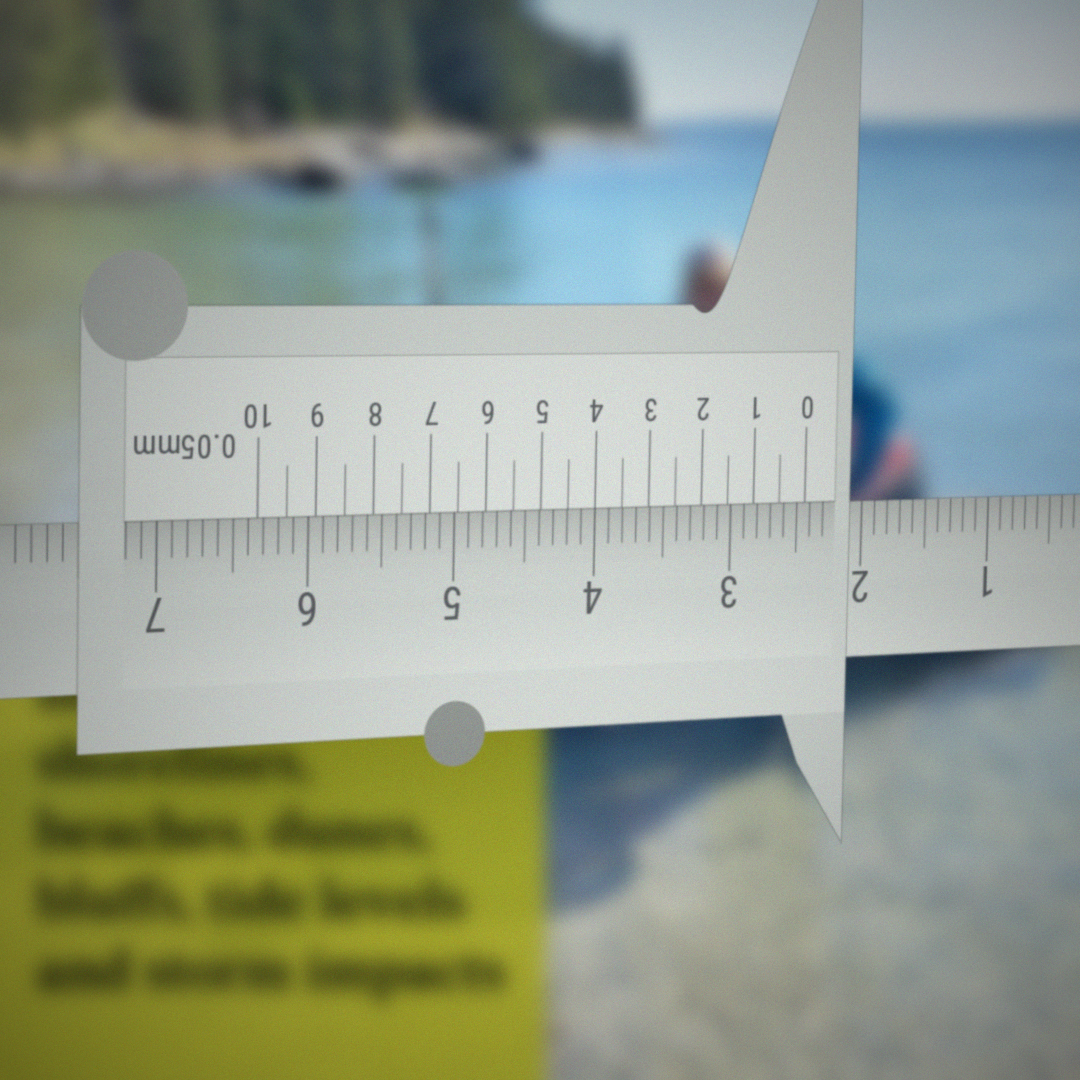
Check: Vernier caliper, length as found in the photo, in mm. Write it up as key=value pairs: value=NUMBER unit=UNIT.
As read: value=24.4 unit=mm
